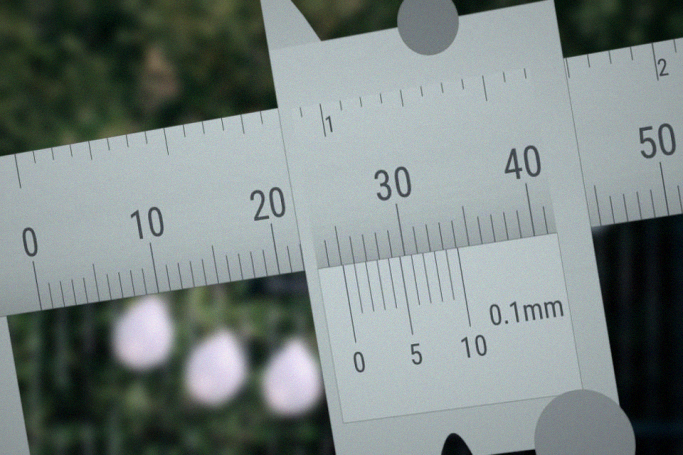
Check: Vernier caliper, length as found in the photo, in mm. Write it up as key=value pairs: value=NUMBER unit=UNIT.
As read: value=25.1 unit=mm
